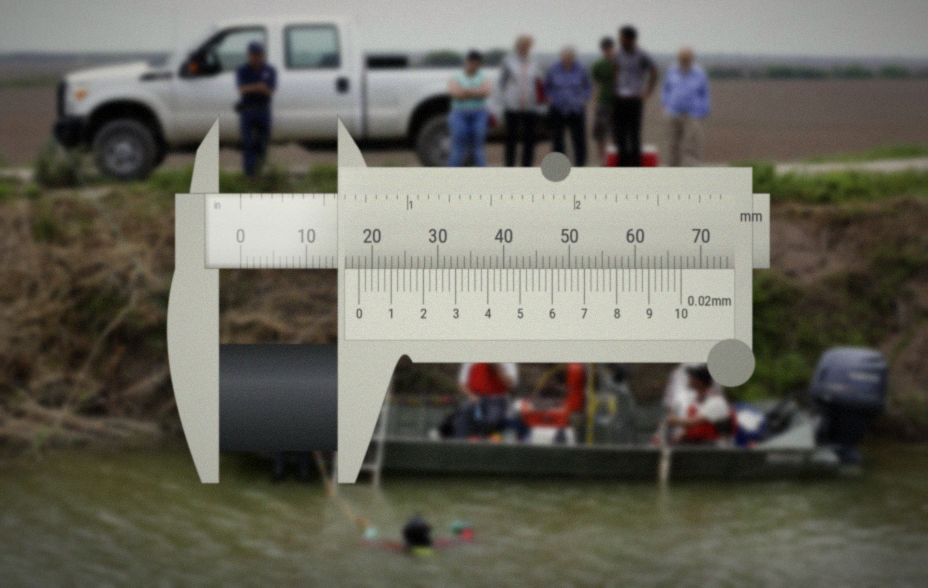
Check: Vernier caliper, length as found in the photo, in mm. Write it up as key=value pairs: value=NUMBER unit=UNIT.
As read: value=18.0 unit=mm
